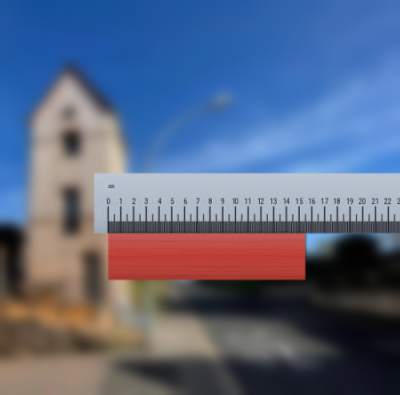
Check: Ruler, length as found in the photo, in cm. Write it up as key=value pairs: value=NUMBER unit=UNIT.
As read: value=15.5 unit=cm
